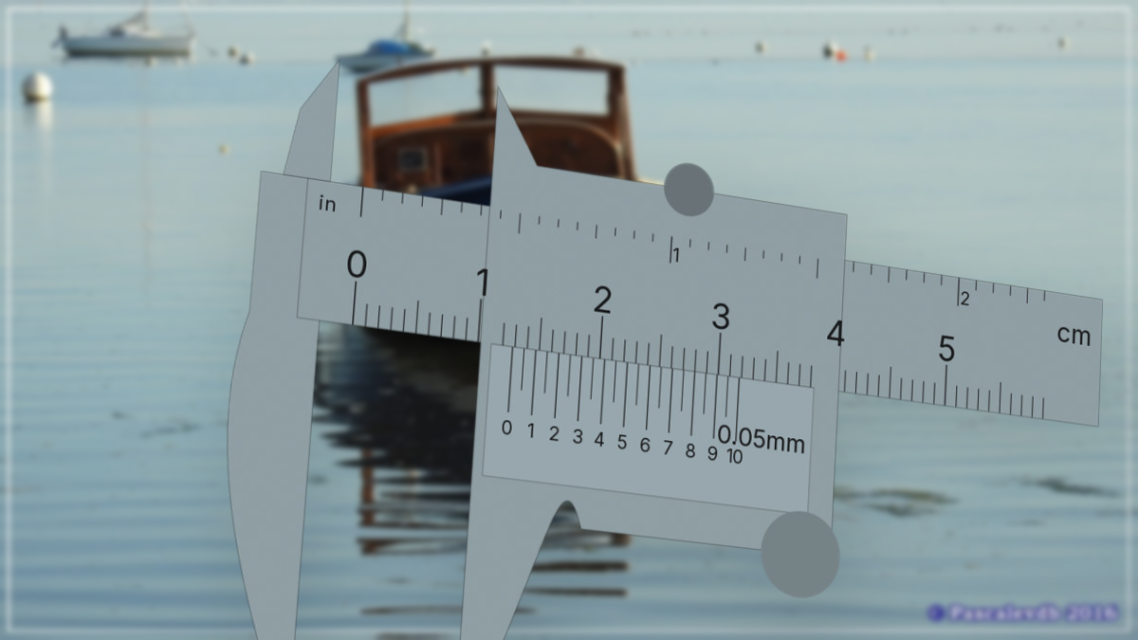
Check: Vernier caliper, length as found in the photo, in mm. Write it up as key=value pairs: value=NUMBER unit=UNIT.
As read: value=12.8 unit=mm
